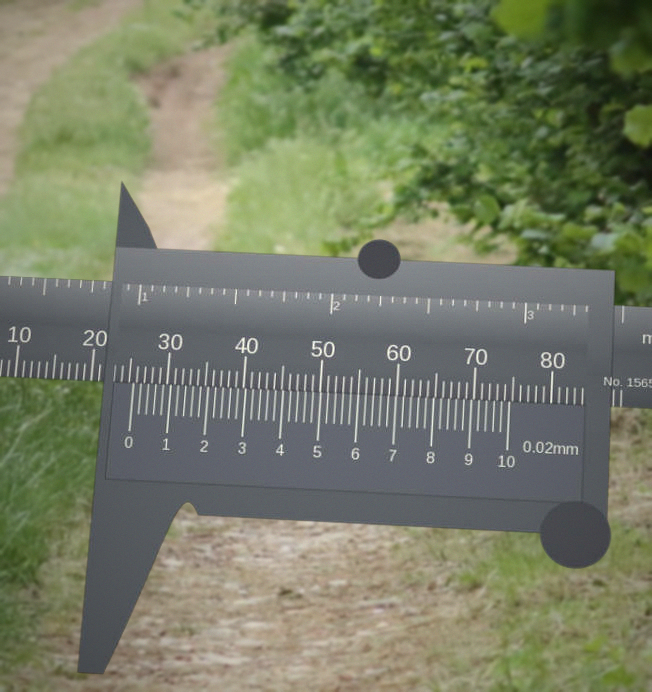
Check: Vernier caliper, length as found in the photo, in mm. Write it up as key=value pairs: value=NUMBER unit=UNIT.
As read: value=25.6 unit=mm
